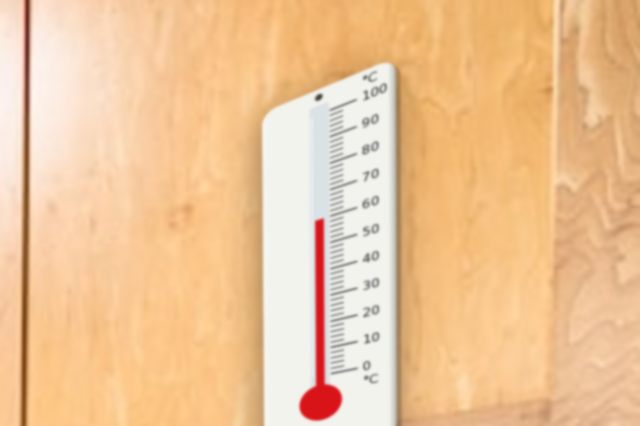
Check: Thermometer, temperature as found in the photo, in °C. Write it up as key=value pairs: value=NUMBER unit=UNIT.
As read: value=60 unit=°C
